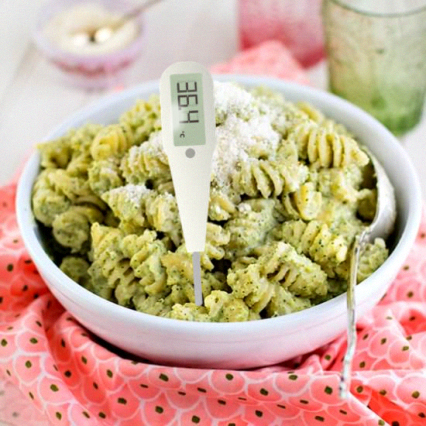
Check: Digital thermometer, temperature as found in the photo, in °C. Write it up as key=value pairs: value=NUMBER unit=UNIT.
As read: value=36.4 unit=°C
